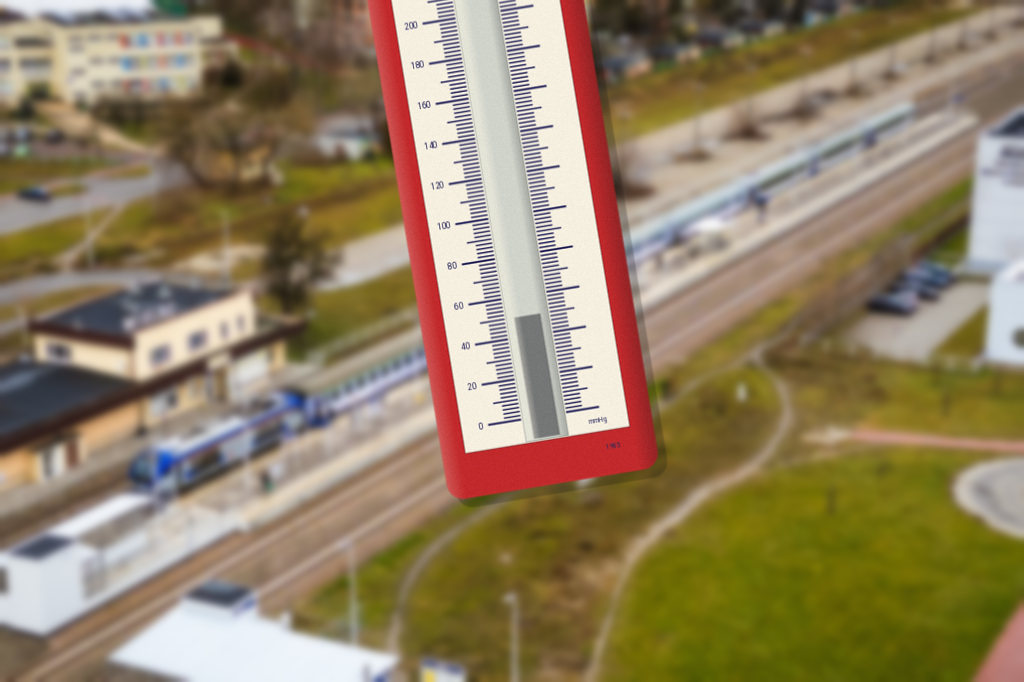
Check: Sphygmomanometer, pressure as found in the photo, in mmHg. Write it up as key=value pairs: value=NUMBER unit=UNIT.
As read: value=50 unit=mmHg
